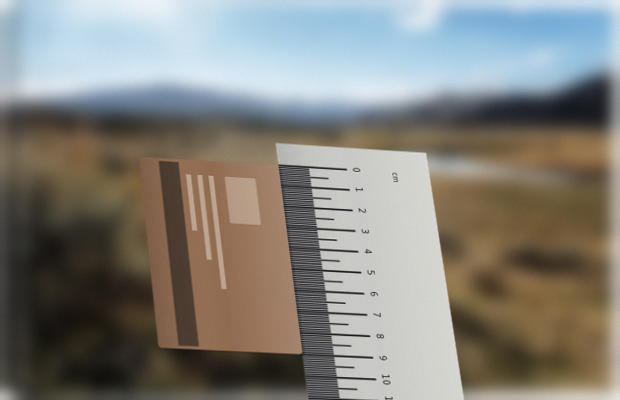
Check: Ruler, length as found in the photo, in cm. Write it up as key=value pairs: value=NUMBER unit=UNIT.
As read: value=9 unit=cm
